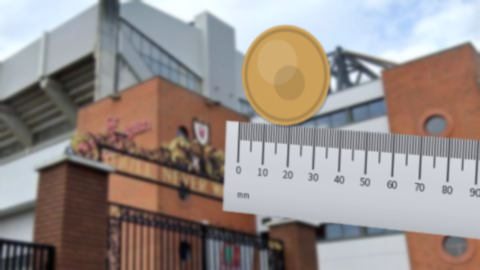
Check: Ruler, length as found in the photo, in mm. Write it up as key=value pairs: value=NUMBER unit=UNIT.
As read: value=35 unit=mm
